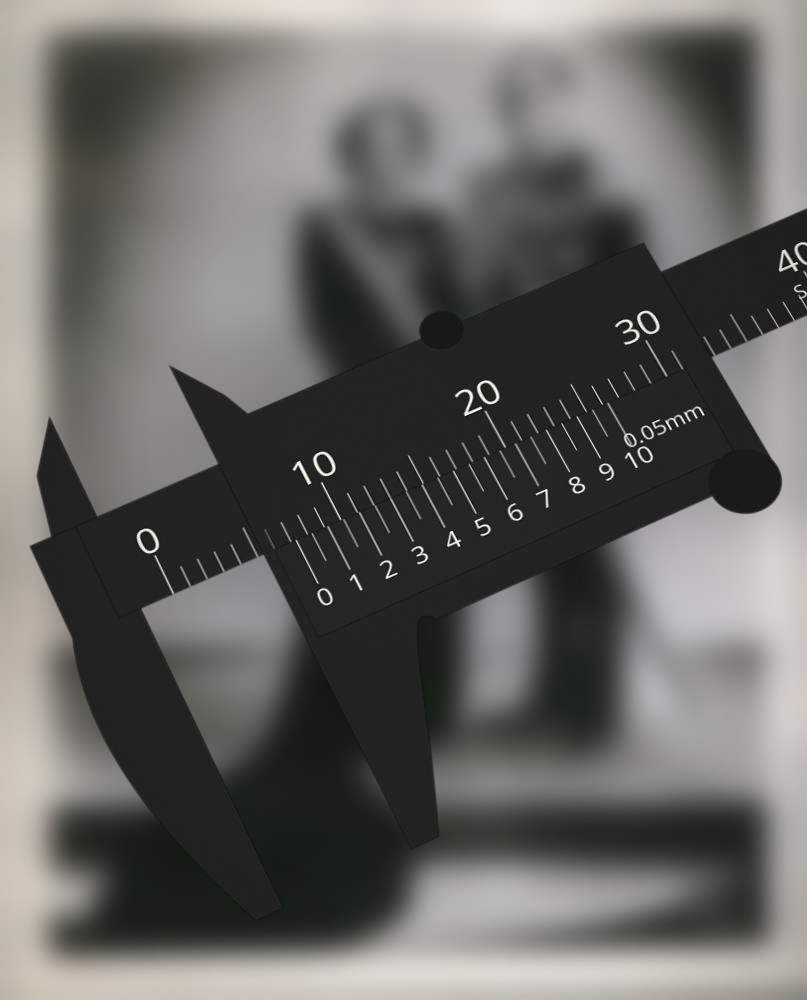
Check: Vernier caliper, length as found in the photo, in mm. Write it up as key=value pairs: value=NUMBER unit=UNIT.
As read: value=7.3 unit=mm
